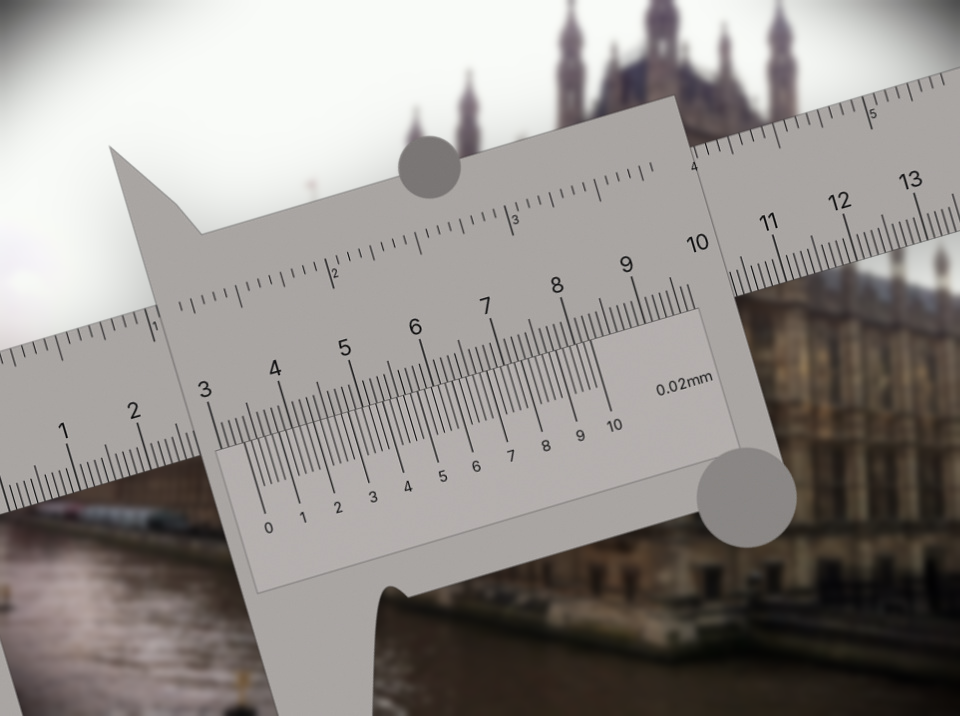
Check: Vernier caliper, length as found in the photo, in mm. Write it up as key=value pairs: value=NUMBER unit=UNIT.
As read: value=33.2 unit=mm
